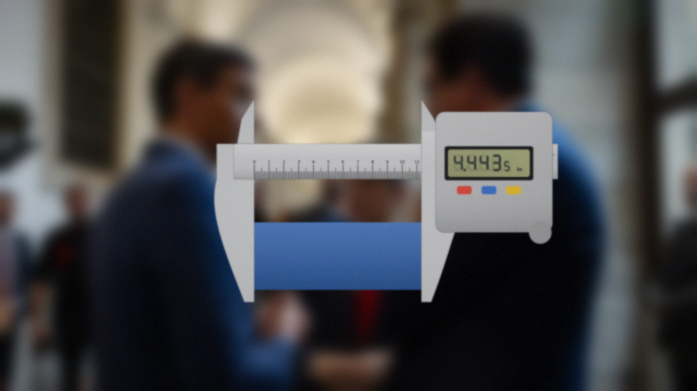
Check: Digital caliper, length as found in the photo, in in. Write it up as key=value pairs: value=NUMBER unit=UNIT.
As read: value=4.4435 unit=in
